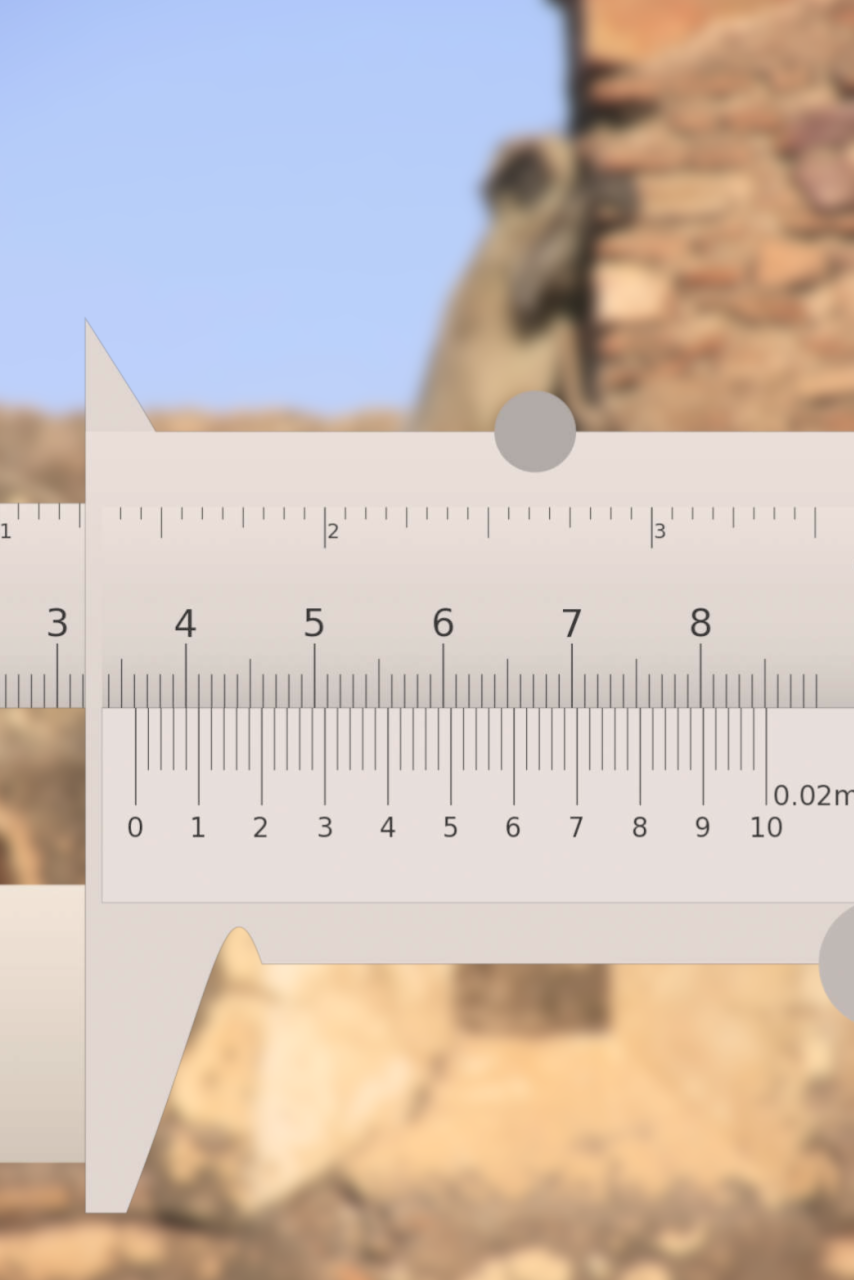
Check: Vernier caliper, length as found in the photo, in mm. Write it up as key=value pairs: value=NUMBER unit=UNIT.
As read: value=36.1 unit=mm
